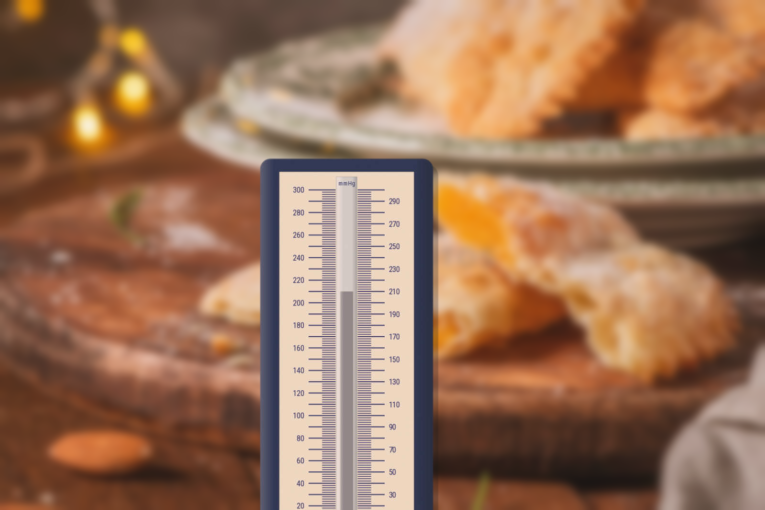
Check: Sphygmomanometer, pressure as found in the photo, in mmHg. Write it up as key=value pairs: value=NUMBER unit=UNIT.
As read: value=210 unit=mmHg
